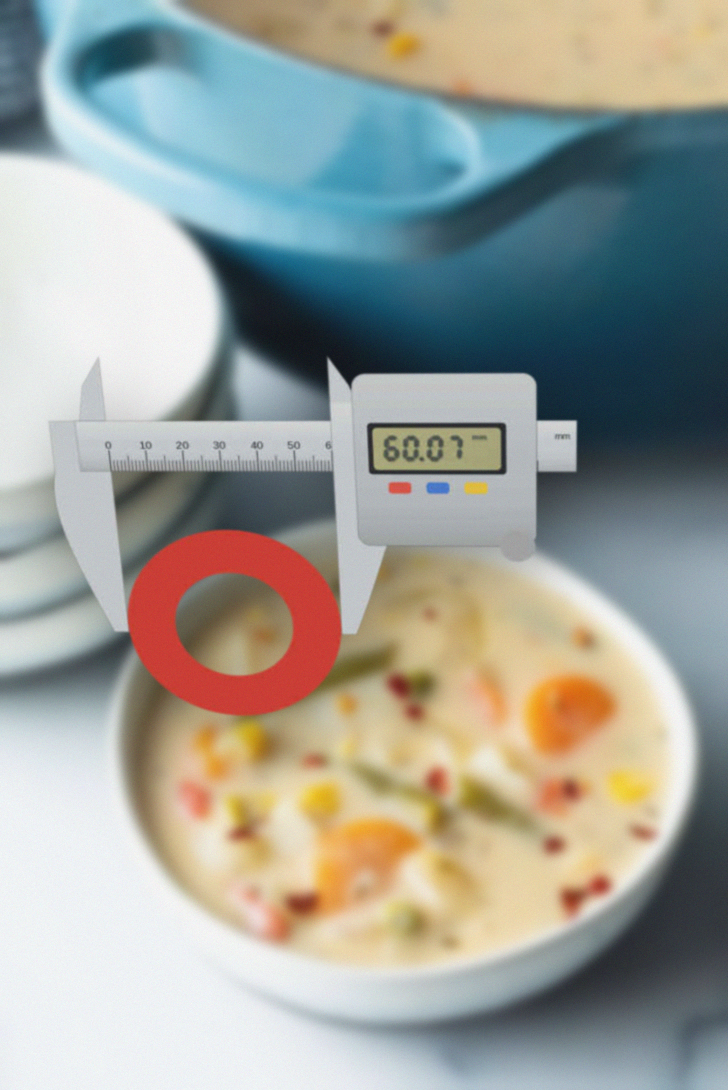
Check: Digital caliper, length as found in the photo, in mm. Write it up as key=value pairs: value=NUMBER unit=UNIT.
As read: value=60.07 unit=mm
